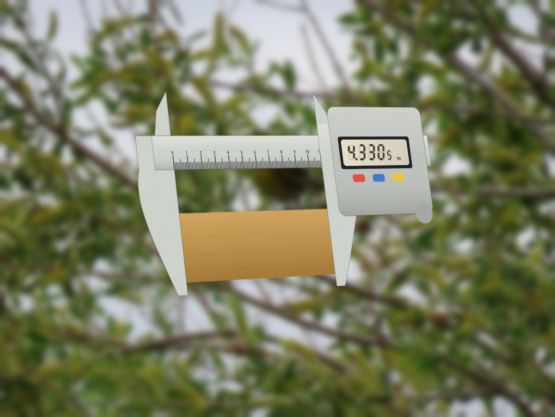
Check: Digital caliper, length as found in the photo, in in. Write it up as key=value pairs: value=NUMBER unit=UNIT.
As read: value=4.3305 unit=in
